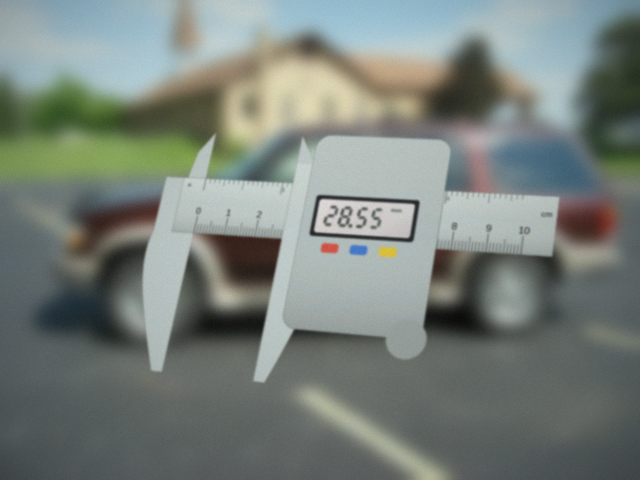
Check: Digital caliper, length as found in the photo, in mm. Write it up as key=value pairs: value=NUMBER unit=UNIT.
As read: value=28.55 unit=mm
